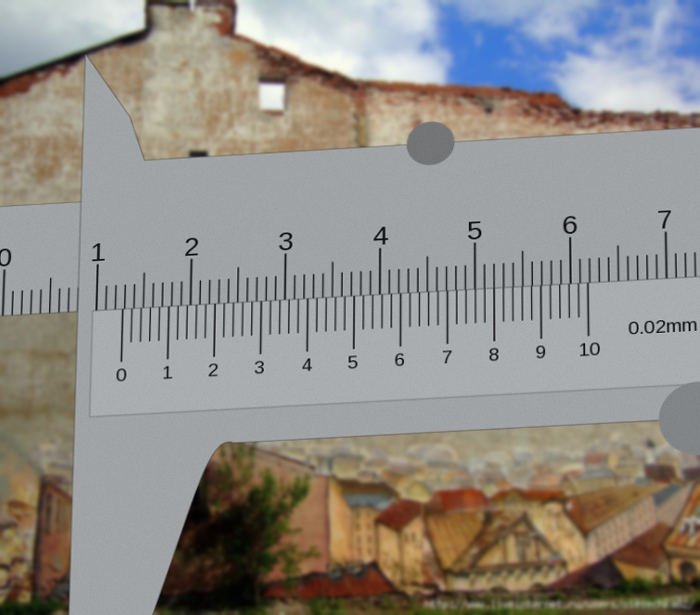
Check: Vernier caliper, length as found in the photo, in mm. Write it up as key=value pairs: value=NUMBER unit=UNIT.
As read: value=12.8 unit=mm
